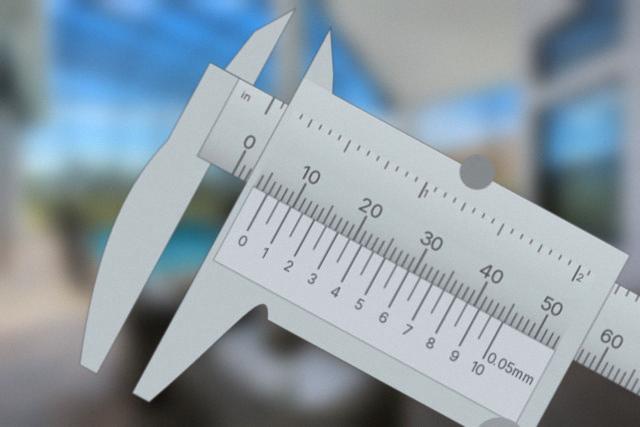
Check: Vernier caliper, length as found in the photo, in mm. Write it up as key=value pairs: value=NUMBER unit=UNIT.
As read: value=5.8 unit=mm
